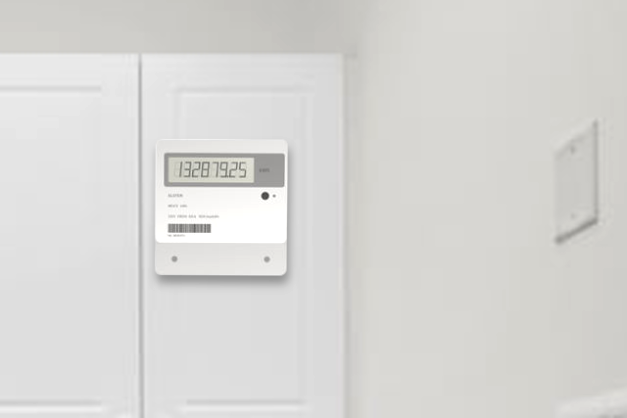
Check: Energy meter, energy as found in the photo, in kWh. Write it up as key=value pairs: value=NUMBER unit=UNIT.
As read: value=132879.25 unit=kWh
